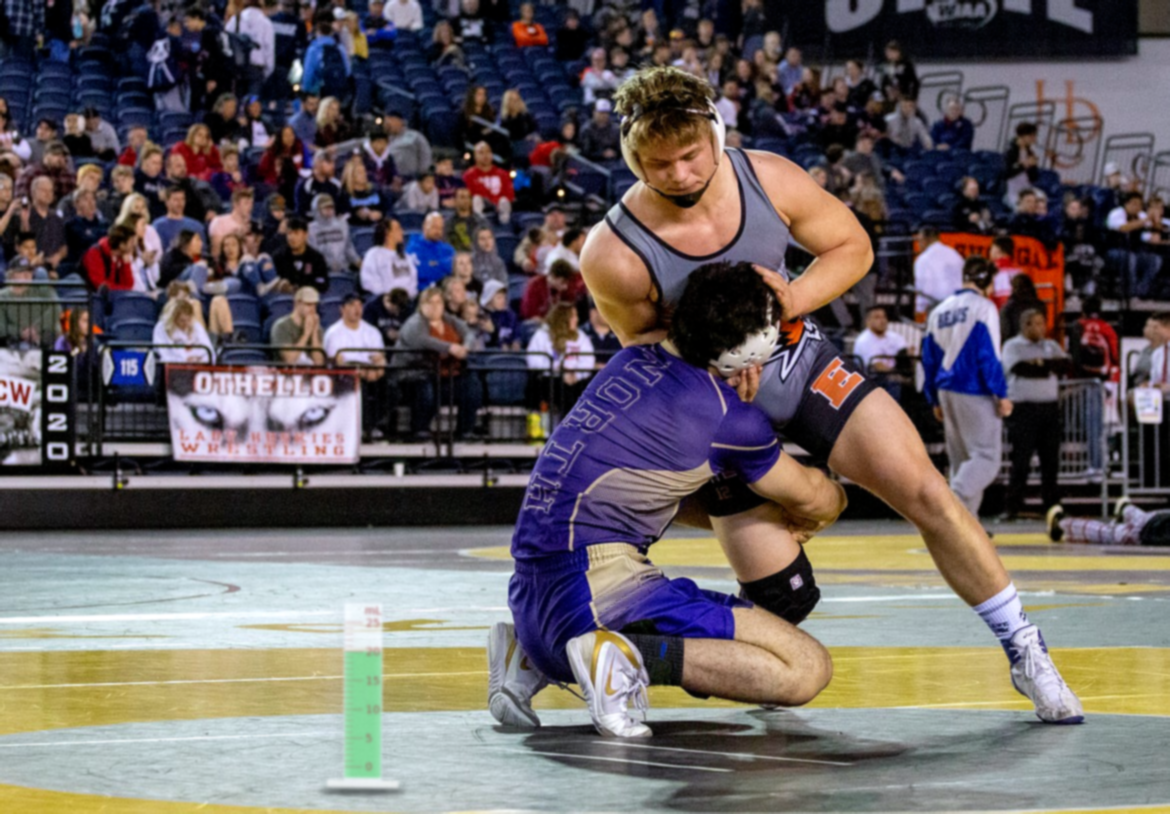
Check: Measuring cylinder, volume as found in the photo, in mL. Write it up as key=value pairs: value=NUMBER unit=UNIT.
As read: value=20 unit=mL
